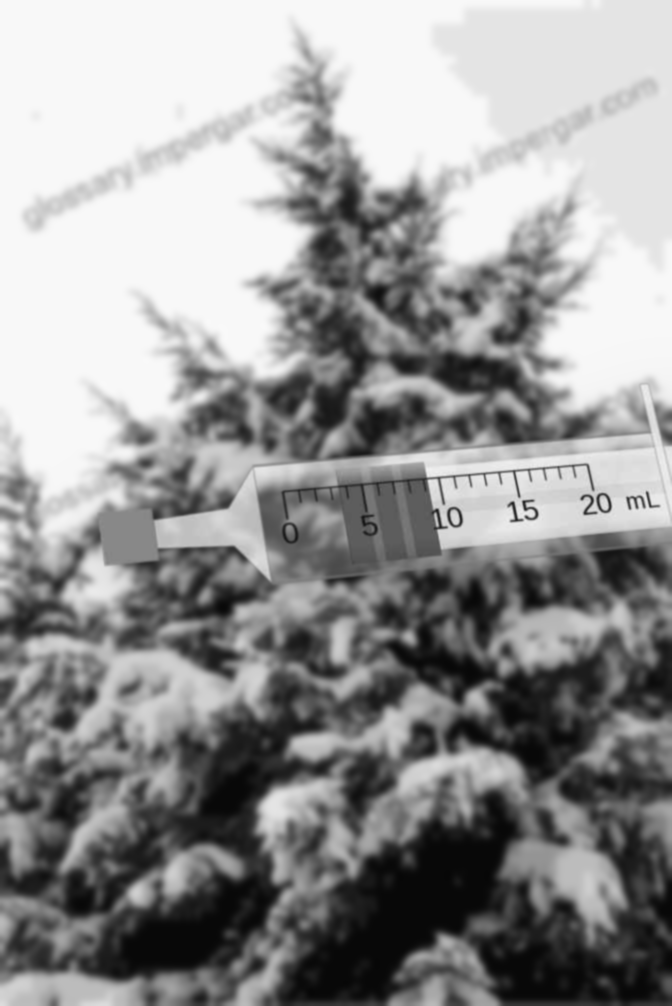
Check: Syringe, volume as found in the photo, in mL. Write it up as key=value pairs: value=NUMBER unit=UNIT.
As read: value=3.5 unit=mL
